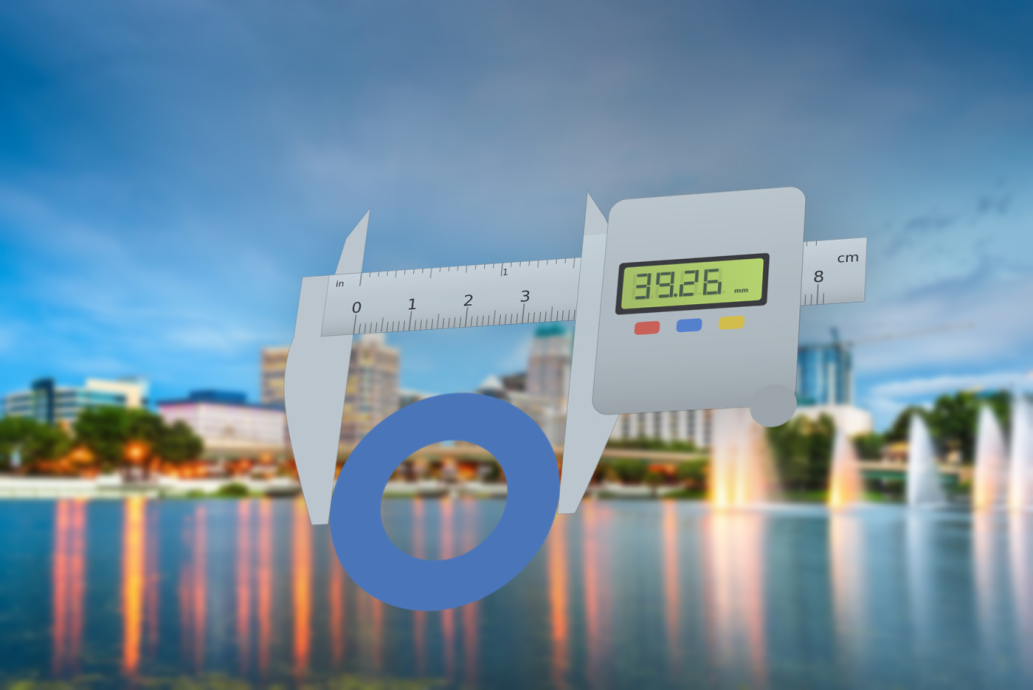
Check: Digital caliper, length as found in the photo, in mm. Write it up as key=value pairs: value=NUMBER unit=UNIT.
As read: value=39.26 unit=mm
